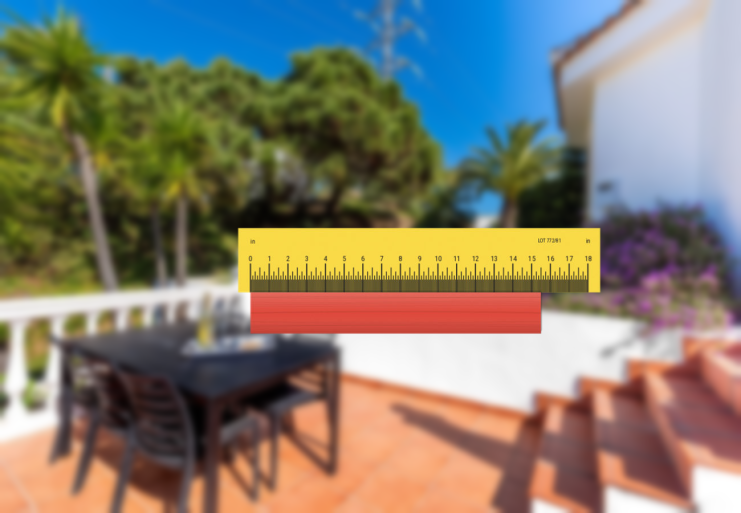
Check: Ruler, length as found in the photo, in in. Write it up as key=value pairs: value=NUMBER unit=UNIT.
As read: value=15.5 unit=in
